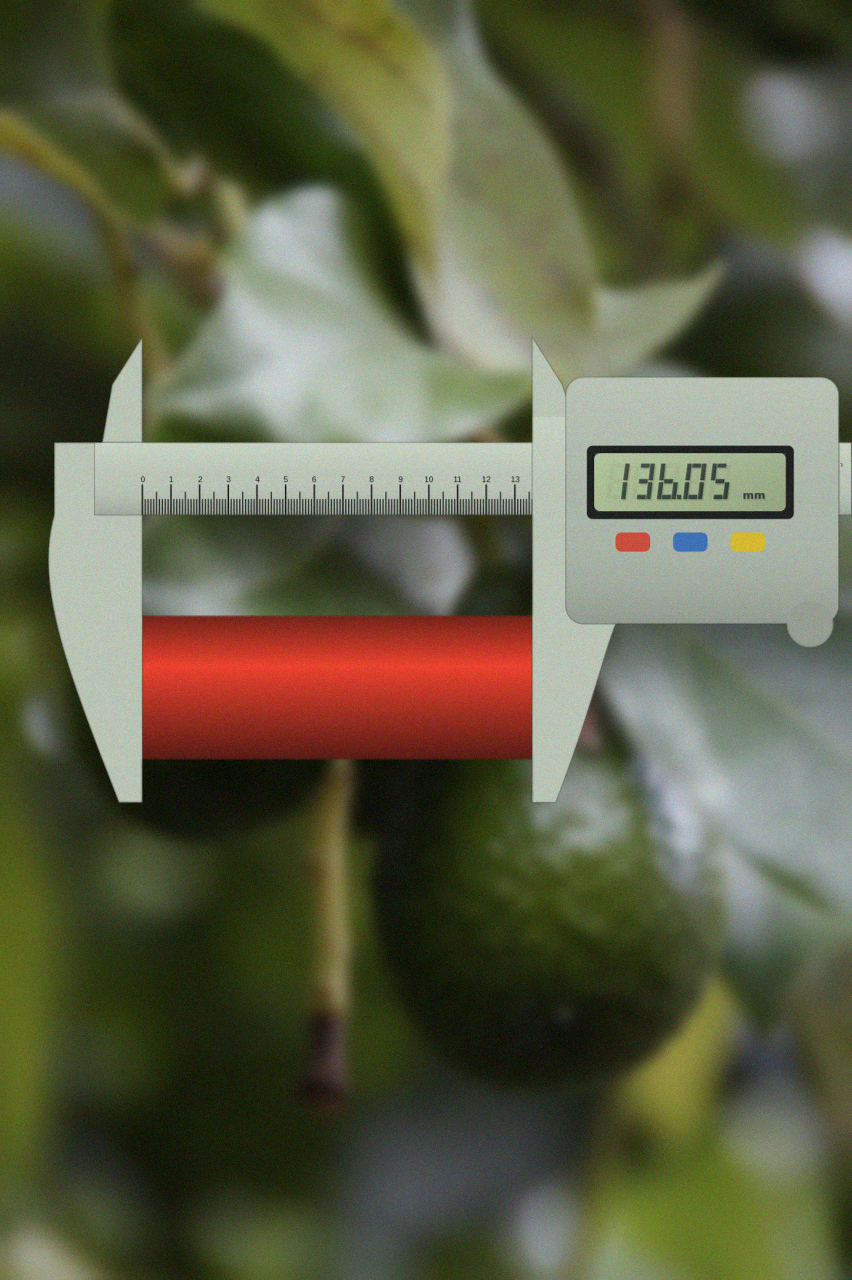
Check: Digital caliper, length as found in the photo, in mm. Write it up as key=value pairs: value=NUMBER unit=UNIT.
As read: value=136.05 unit=mm
